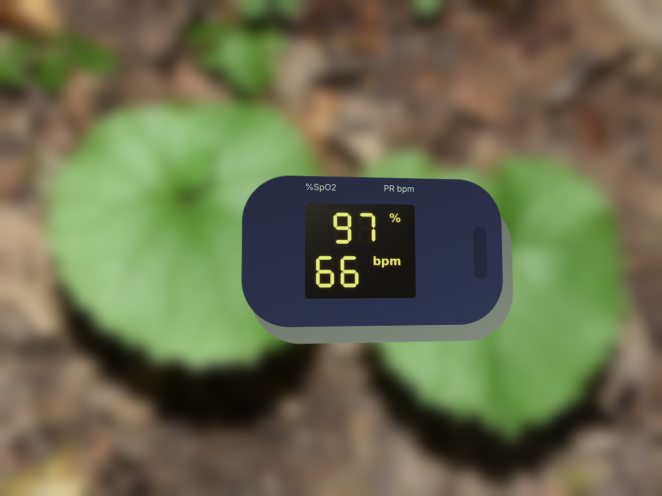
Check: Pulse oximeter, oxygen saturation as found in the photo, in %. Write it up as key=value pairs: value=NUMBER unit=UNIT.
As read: value=97 unit=%
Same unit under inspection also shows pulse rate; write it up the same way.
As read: value=66 unit=bpm
